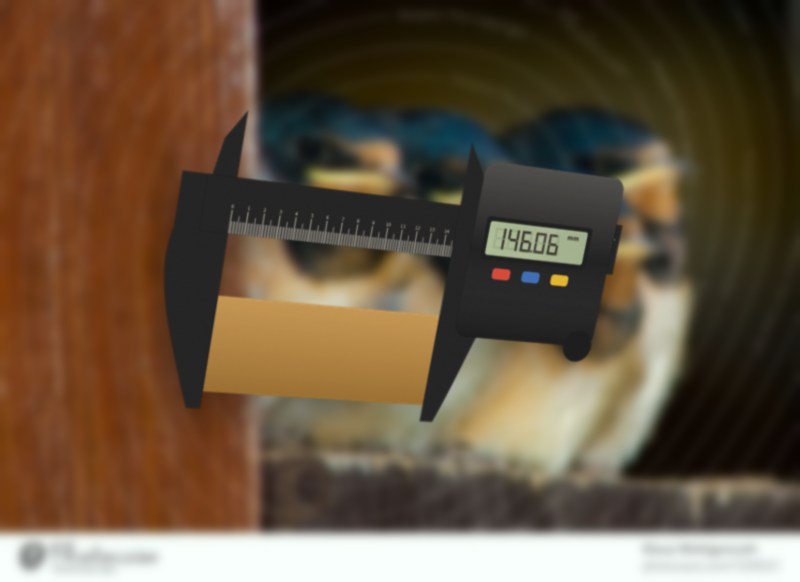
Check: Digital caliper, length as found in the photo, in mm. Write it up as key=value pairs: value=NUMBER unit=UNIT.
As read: value=146.06 unit=mm
